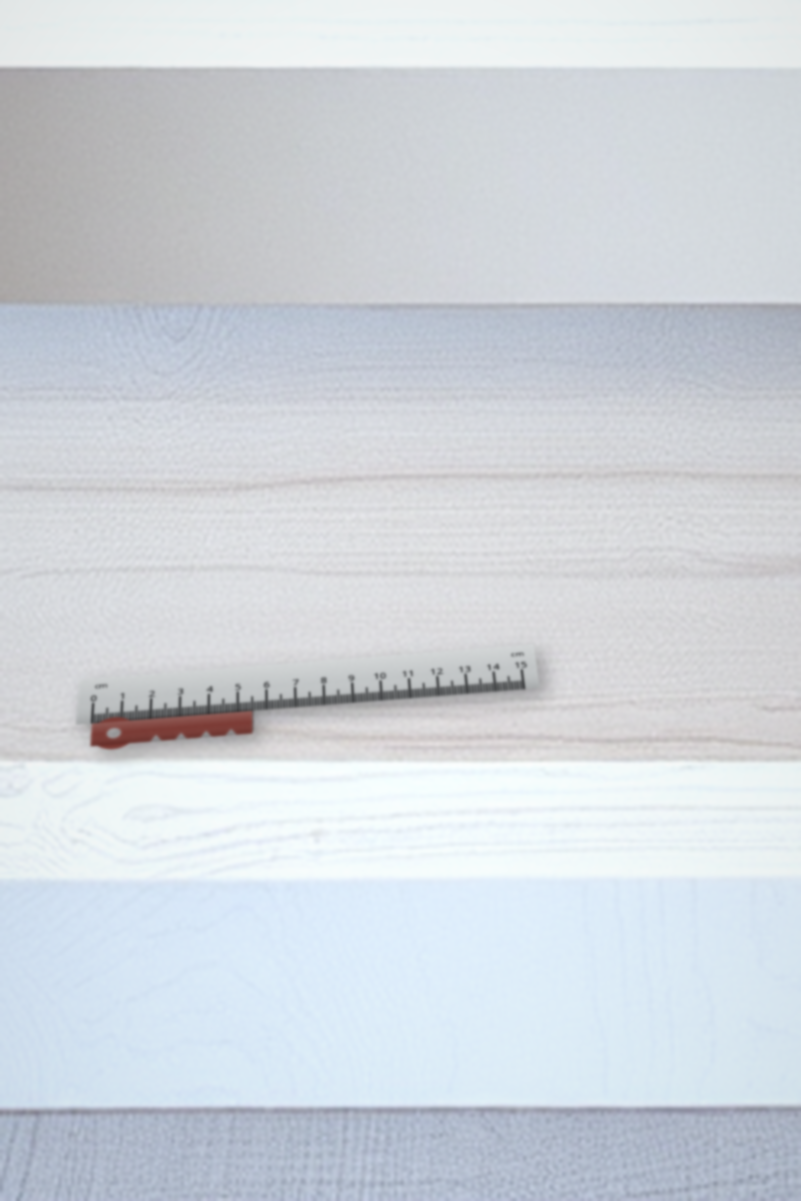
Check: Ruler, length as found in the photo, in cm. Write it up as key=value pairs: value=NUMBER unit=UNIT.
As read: value=5.5 unit=cm
